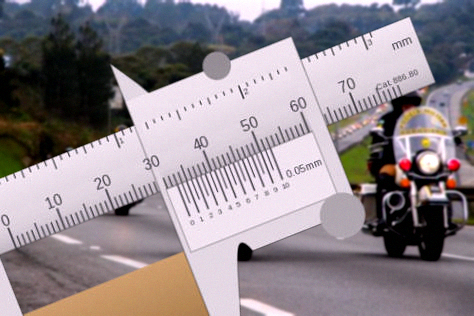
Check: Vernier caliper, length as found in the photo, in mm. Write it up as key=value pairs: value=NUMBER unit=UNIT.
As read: value=33.0 unit=mm
